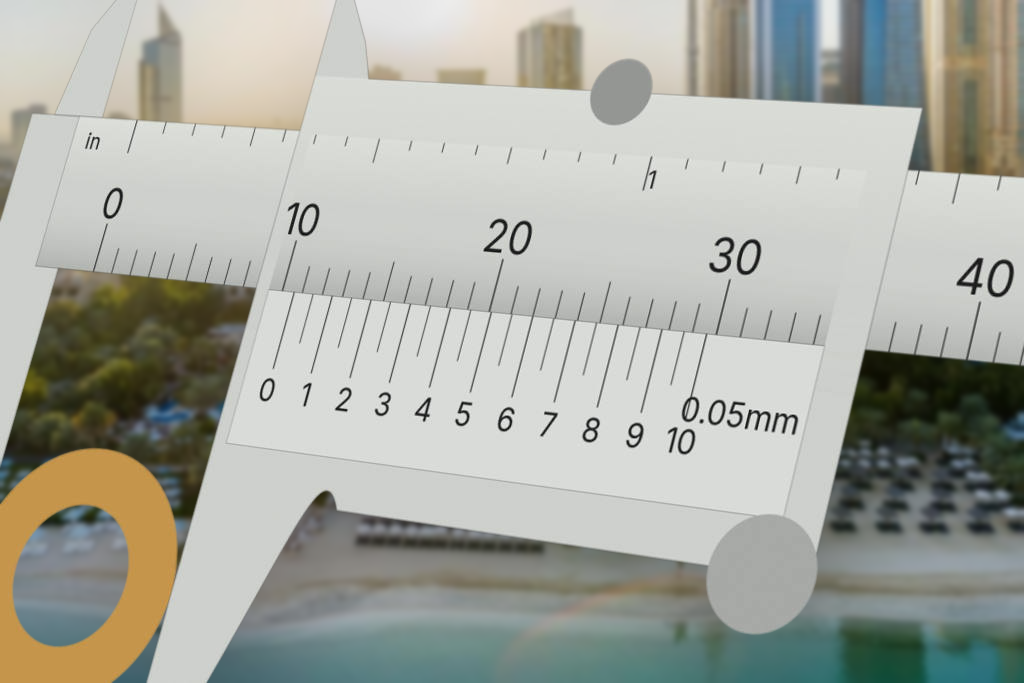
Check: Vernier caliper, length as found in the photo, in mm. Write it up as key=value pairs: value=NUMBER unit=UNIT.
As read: value=10.6 unit=mm
